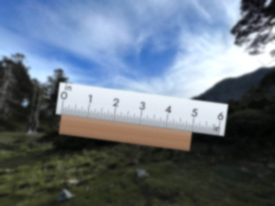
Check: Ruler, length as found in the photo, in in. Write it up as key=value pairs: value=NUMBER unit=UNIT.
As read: value=5 unit=in
